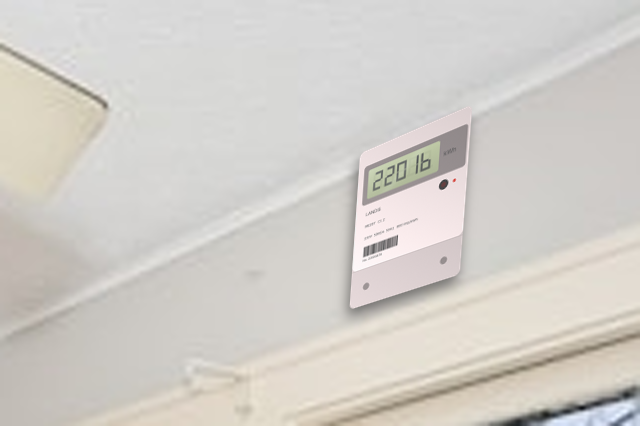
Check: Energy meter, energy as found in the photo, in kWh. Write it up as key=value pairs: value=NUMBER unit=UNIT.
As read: value=22016 unit=kWh
